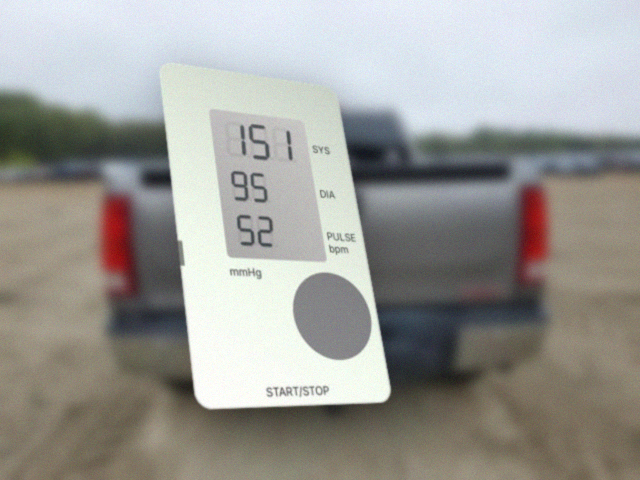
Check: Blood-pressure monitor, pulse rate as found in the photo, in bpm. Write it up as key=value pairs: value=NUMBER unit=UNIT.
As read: value=52 unit=bpm
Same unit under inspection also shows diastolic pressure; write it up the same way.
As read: value=95 unit=mmHg
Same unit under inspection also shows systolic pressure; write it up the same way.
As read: value=151 unit=mmHg
